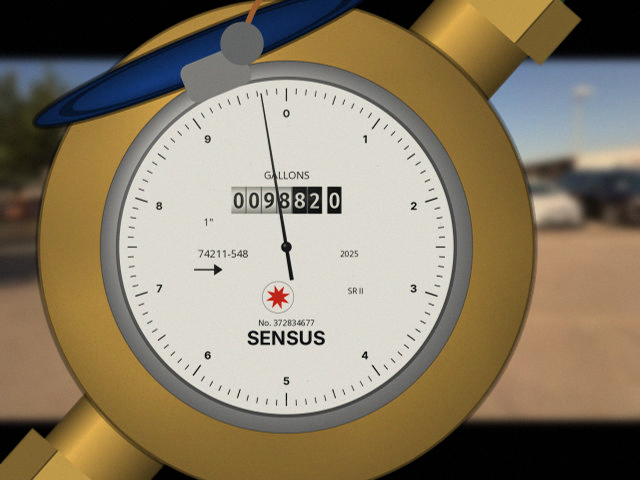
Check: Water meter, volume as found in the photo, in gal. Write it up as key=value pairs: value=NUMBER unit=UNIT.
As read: value=98819.7 unit=gal
